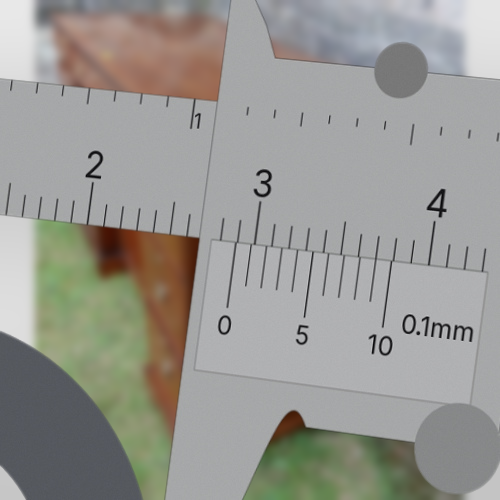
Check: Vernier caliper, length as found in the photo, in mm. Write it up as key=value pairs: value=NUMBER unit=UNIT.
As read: value=28.9 unit=mm
